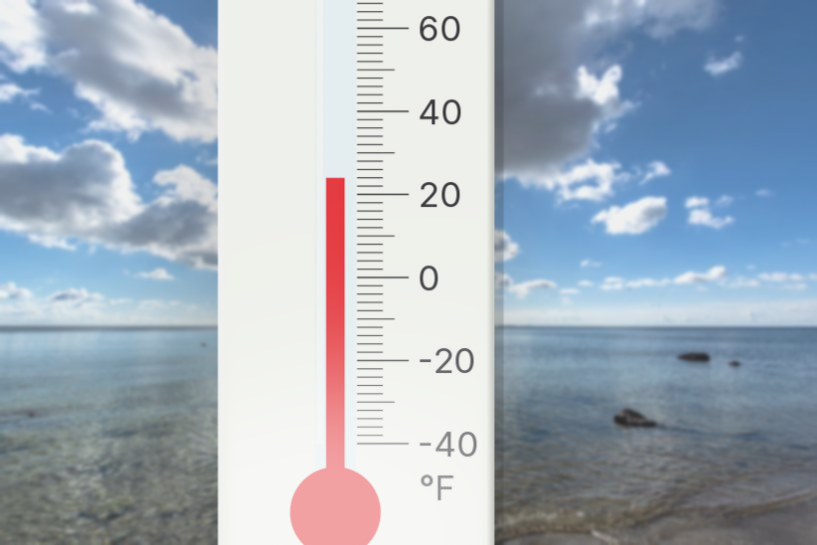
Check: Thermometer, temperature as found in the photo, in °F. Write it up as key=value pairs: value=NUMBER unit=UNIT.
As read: value=24 unit=°F
